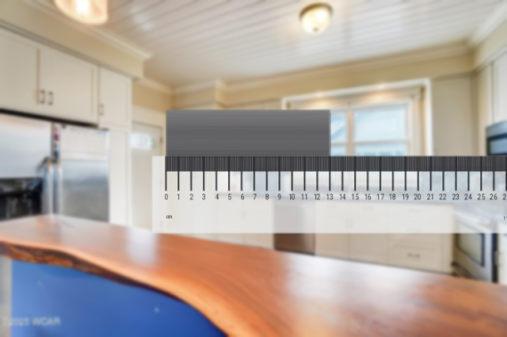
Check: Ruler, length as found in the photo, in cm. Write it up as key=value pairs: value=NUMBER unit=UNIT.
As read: value=13 unit=cm
